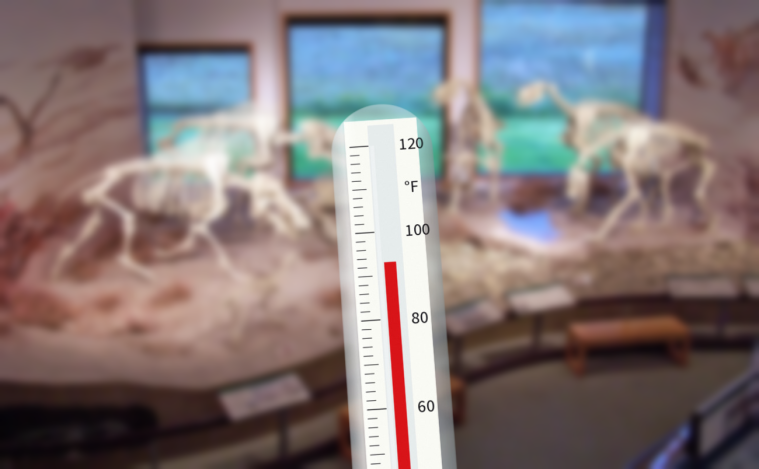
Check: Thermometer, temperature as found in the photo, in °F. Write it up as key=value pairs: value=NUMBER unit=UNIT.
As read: value=93 unit=°F
